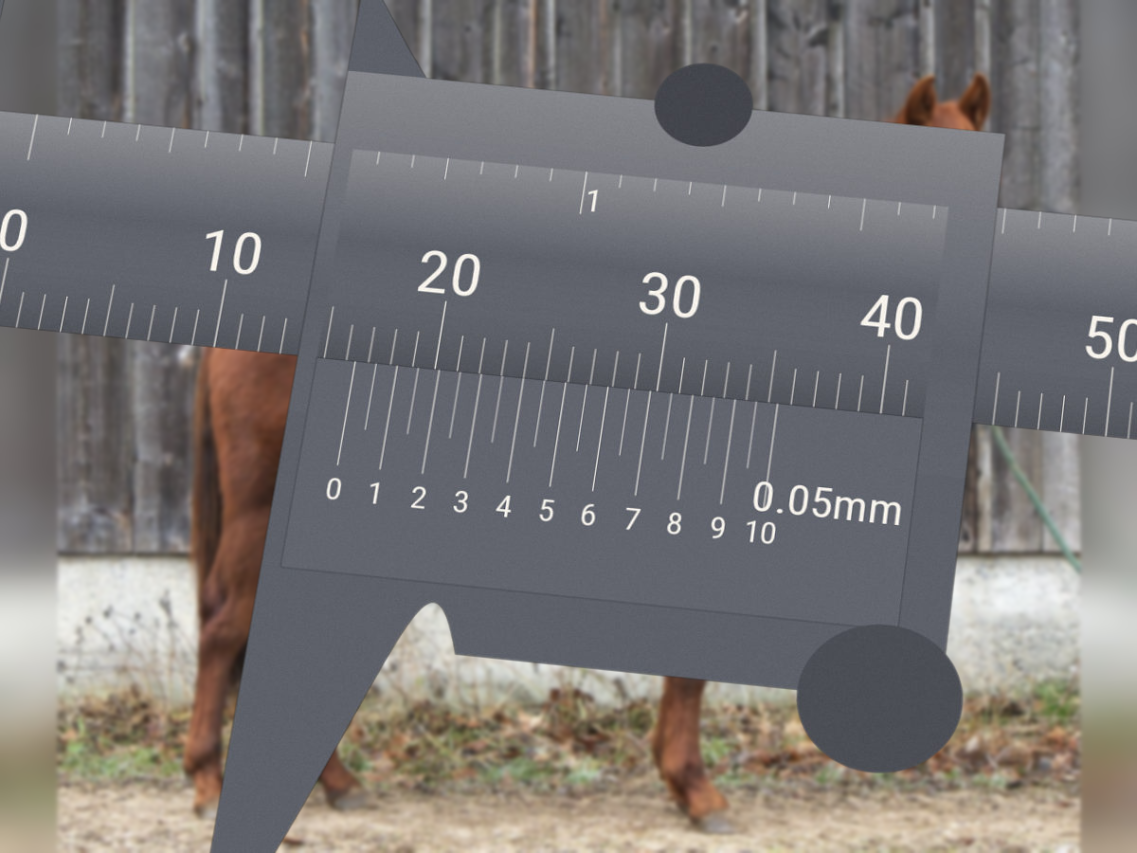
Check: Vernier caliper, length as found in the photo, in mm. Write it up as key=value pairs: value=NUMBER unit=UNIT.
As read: value=16.40 unit=mm
